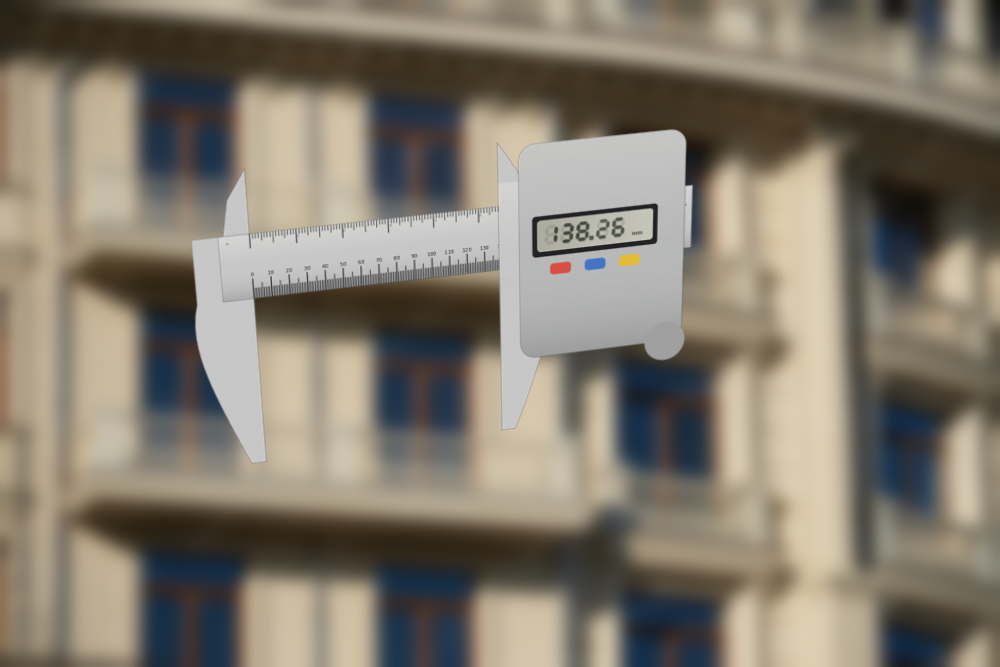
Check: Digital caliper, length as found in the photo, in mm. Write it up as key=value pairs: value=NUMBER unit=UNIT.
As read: value=138.26 unit=mm
